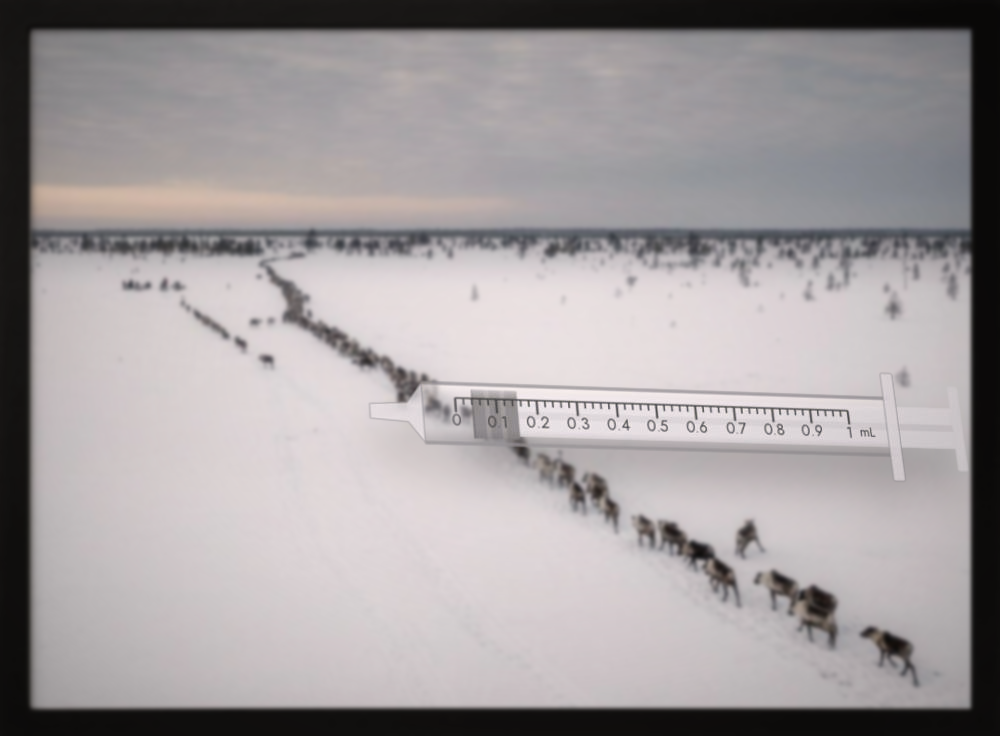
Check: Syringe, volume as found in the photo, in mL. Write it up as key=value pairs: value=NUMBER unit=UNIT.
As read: value=0.04 unit=mL
